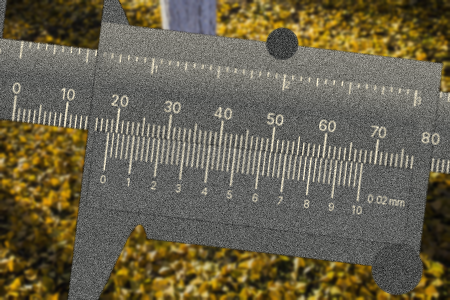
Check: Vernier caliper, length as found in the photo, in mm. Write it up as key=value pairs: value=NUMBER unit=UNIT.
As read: value=18.5 unit=mm
